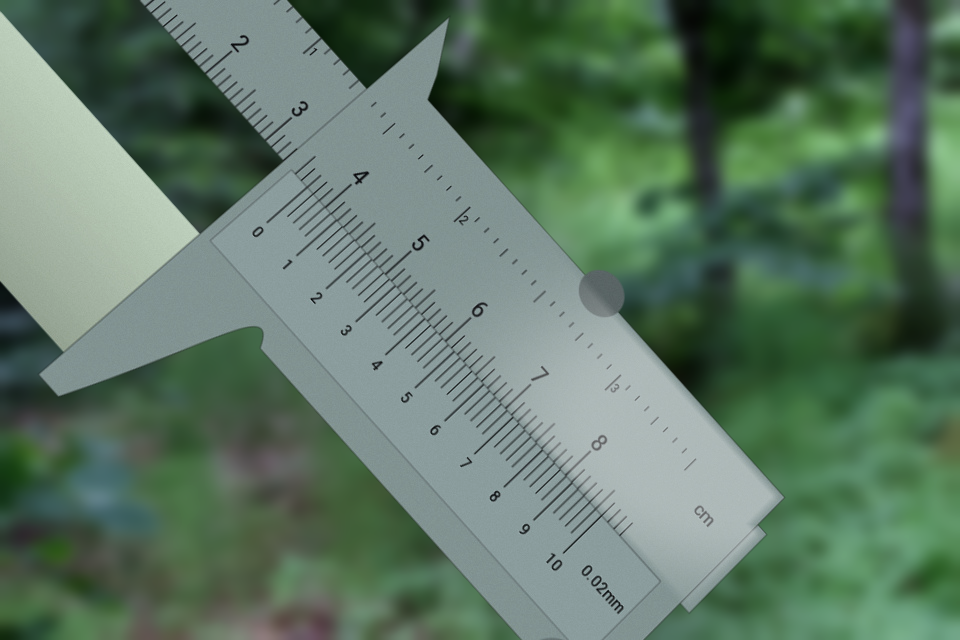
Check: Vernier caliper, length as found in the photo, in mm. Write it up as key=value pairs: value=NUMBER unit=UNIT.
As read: value=37.0 unit=mm
